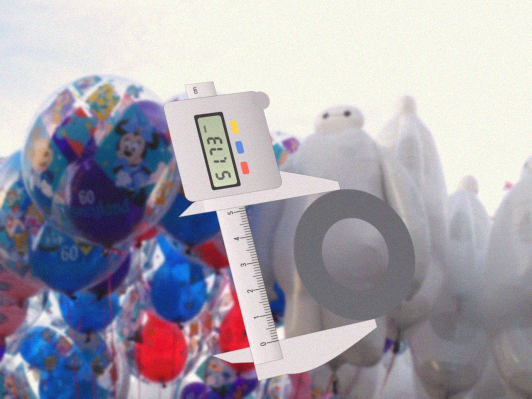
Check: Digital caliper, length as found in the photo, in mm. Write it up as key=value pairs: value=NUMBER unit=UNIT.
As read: value=51.73 unit=mm
